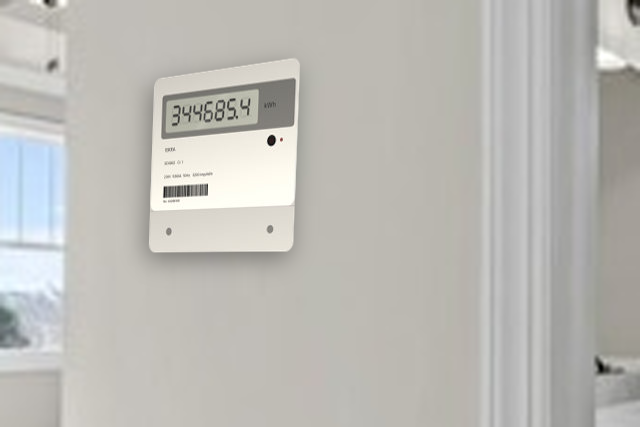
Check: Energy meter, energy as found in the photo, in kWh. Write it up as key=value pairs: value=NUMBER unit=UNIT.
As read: value=344685.4 unit=kWh
